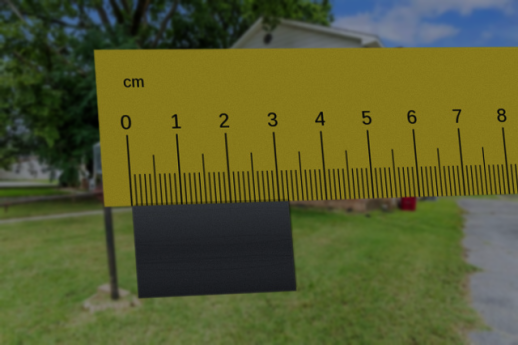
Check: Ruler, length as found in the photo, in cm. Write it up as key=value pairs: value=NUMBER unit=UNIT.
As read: value=3.2 unit=cm
